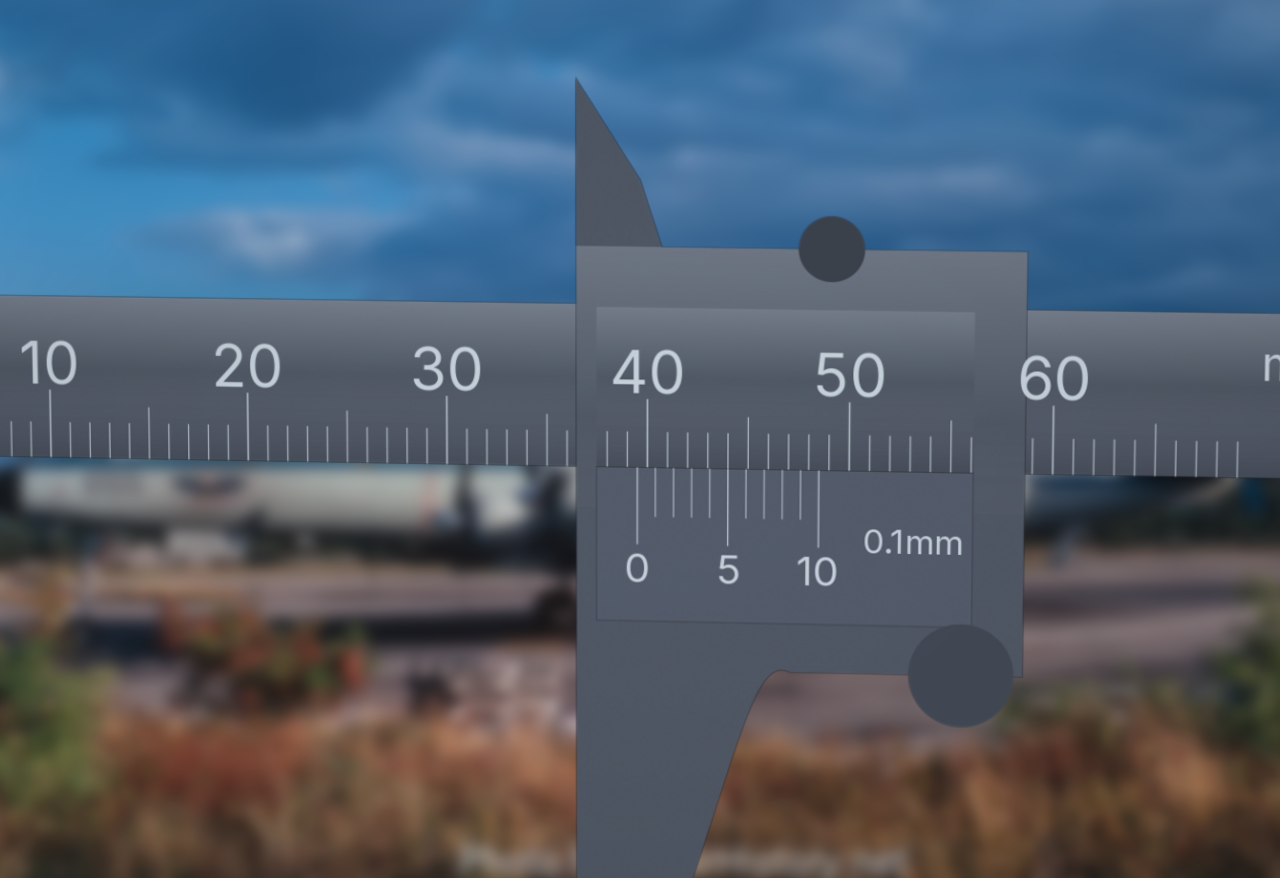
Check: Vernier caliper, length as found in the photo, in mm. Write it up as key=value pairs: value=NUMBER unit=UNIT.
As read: value=39.5 unit=mm
